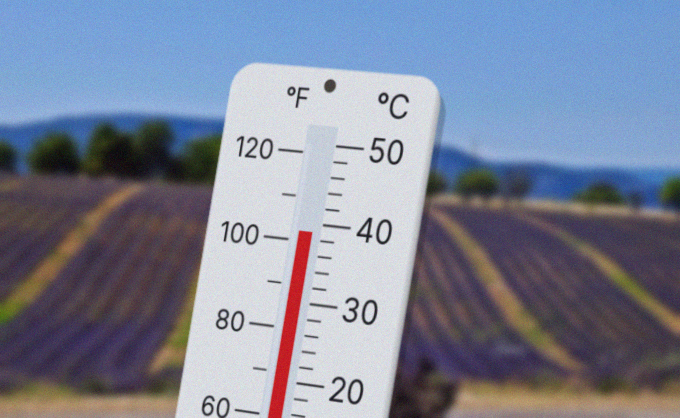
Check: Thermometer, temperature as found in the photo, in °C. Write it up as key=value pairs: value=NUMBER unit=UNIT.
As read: value=39 unit=°C
